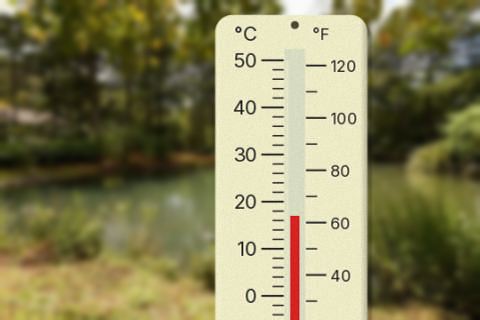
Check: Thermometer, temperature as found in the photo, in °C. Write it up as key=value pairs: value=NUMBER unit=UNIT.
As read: value=17 unit=°C
